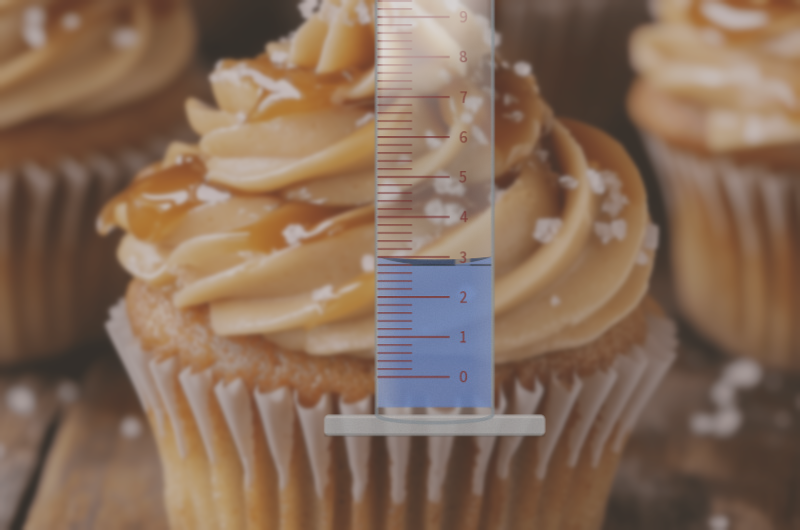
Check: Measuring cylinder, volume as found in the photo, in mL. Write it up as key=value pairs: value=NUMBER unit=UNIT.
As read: value=2.8 unit=mL
